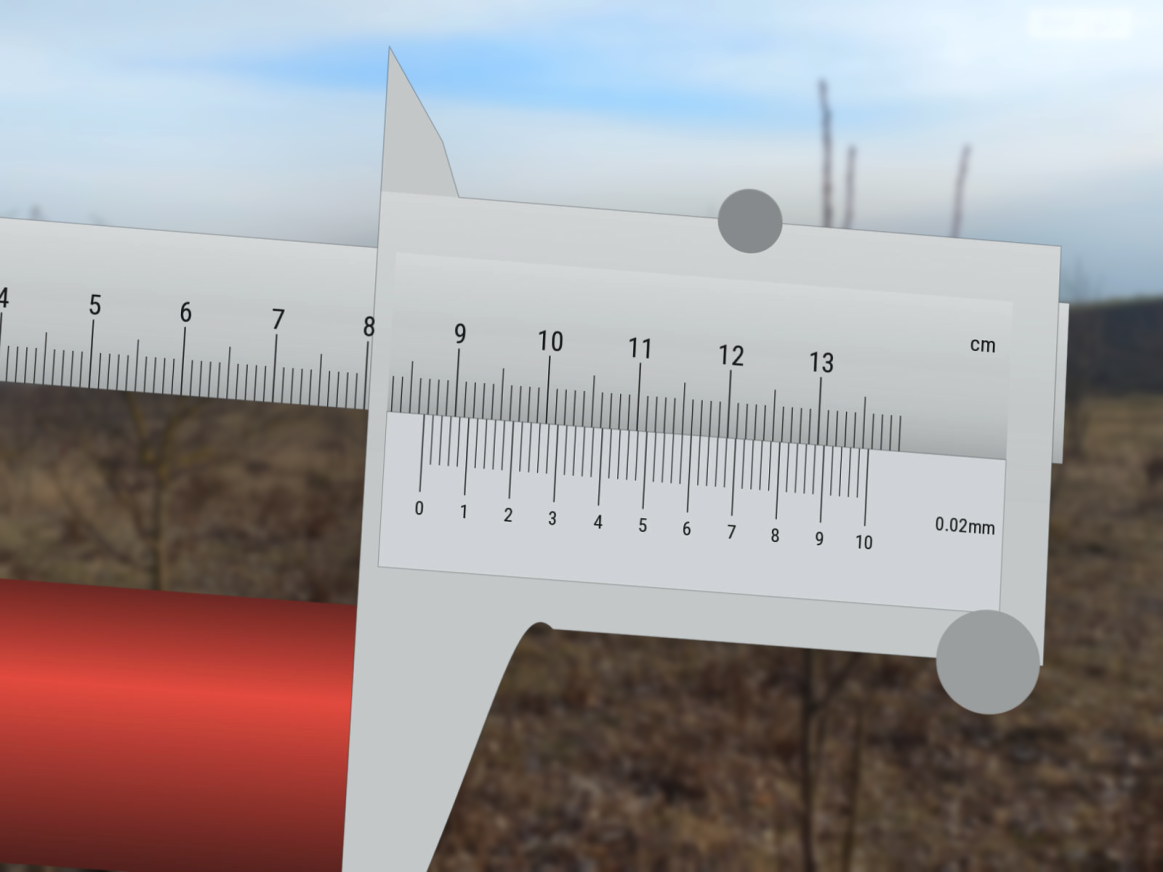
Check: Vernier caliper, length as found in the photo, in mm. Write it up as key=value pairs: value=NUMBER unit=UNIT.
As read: value=86.6 unit=mm
